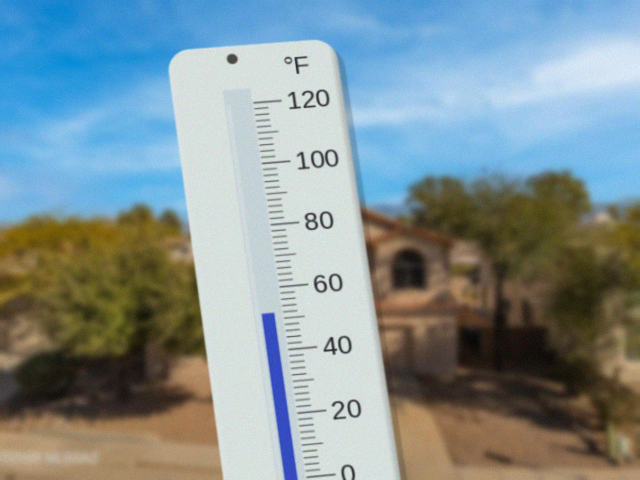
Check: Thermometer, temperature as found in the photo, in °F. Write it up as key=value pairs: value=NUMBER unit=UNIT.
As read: value=52 unit=°F
